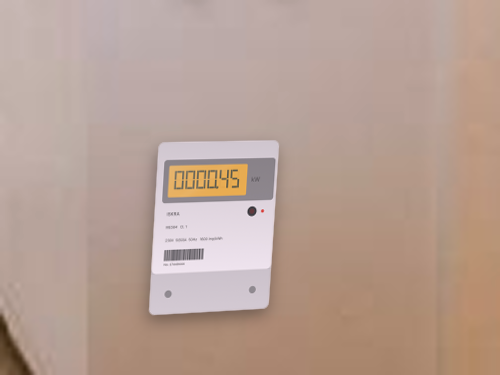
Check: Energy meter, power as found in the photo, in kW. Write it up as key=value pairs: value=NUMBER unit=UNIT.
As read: value=0.45 unit=kW
